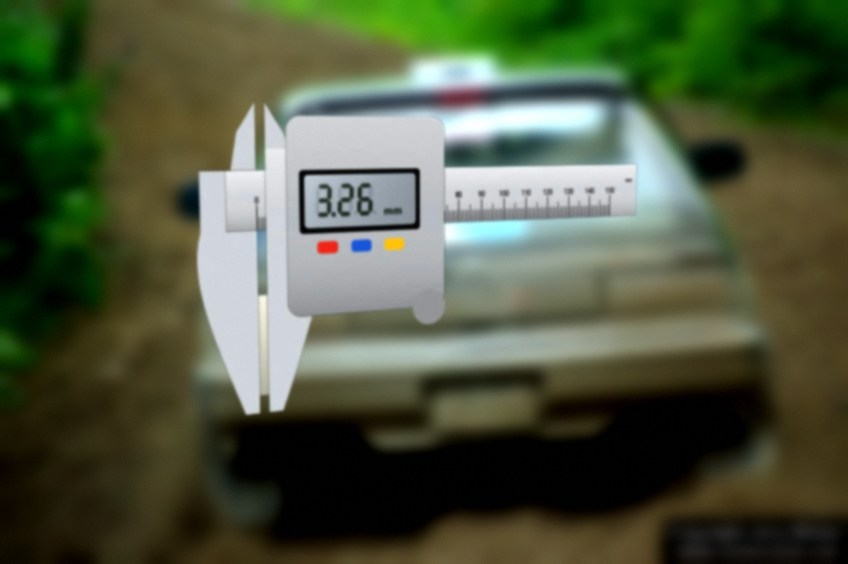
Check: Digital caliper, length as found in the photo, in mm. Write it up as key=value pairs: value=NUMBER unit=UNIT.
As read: value=3.26 unit=mm
